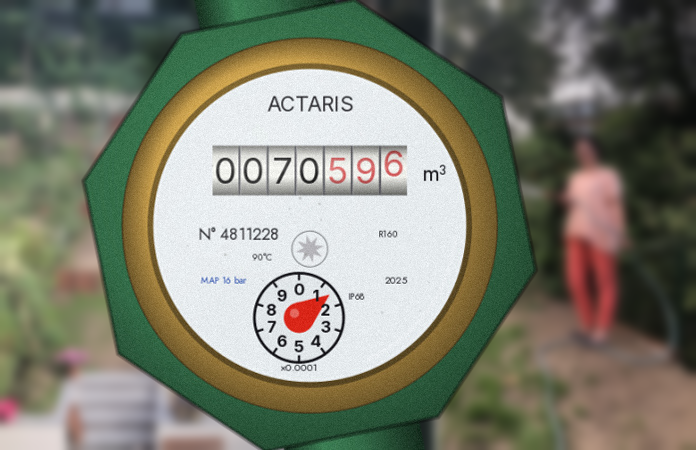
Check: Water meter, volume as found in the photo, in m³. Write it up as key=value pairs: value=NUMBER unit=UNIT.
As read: value=70.5961 unit=m³
